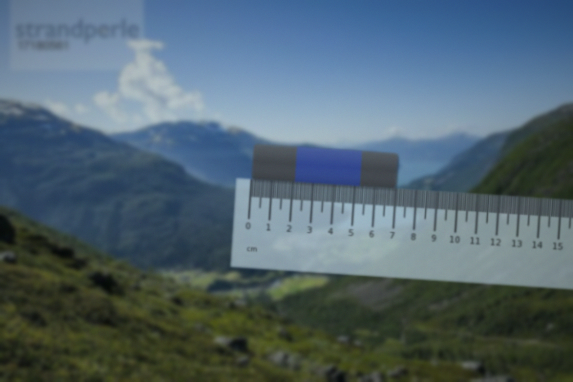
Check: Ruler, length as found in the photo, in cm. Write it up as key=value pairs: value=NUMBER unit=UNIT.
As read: value=7 unit=cm
